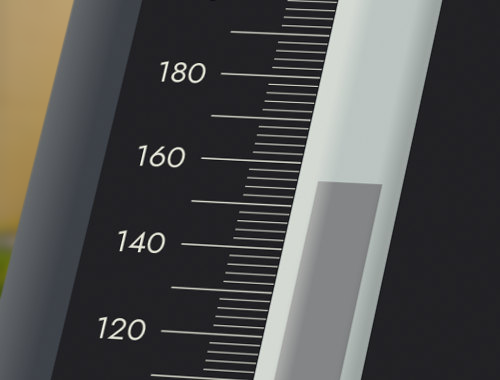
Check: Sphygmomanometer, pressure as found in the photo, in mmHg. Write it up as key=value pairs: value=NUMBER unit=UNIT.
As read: value=156 unit=mmHg
